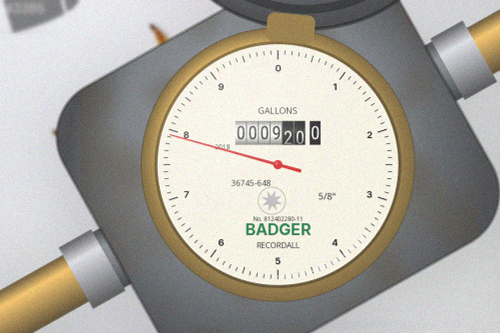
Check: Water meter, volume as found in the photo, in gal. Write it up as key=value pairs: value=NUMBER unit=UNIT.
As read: value=9197.9 unit=gal
